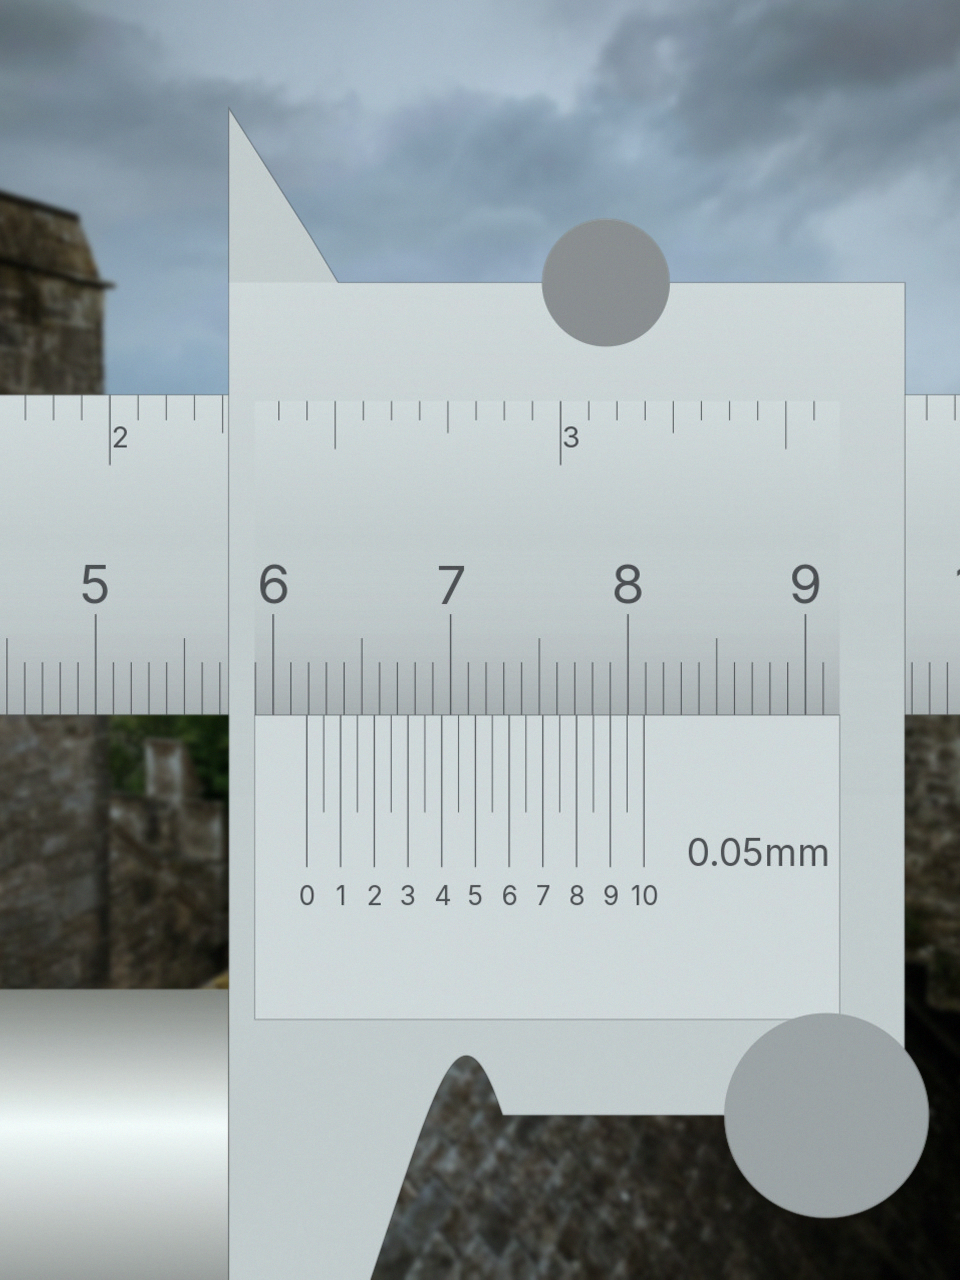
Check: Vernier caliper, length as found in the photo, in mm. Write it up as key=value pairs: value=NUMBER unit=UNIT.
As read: value=61.9 unit=mm
